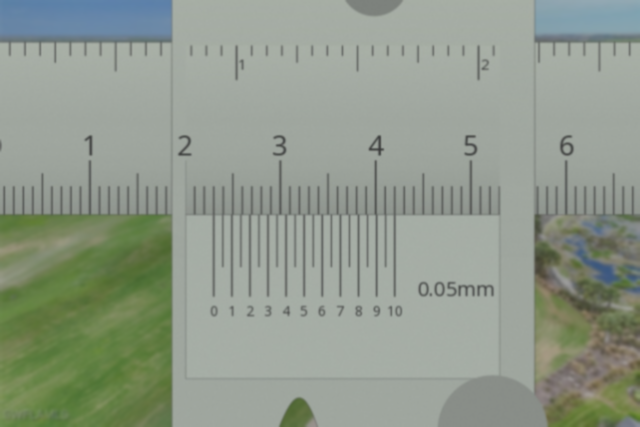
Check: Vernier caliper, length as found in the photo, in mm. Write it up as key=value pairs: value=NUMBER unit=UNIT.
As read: value=23.0 unit=mm
